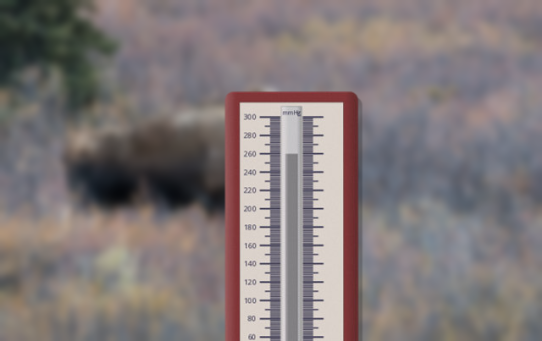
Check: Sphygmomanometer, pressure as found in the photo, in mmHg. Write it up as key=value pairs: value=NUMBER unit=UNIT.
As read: value=260 unit=mmHg
